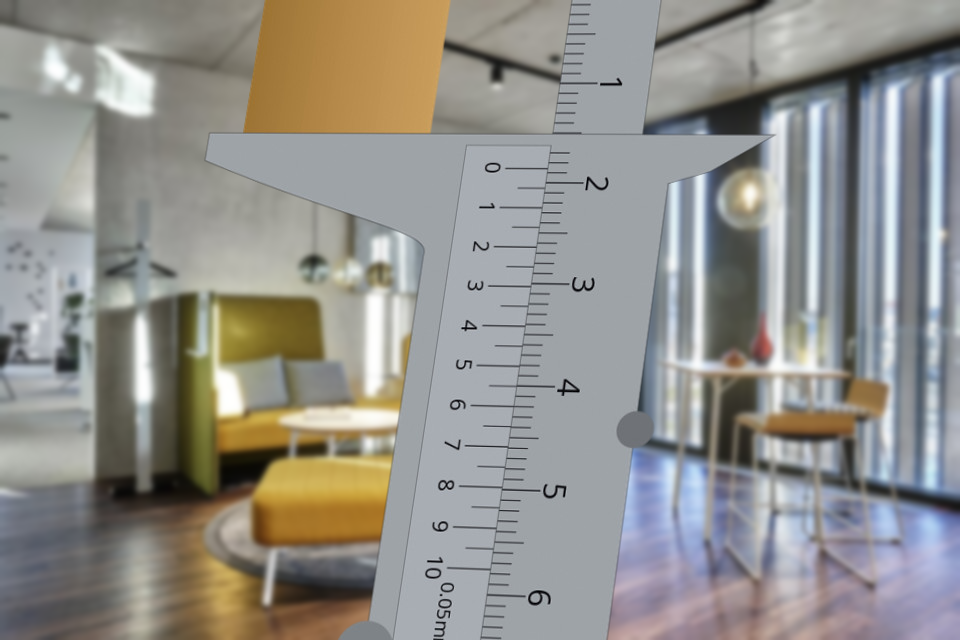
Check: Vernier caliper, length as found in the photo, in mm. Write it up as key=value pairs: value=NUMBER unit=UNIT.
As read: value=18.6 unit=mm
